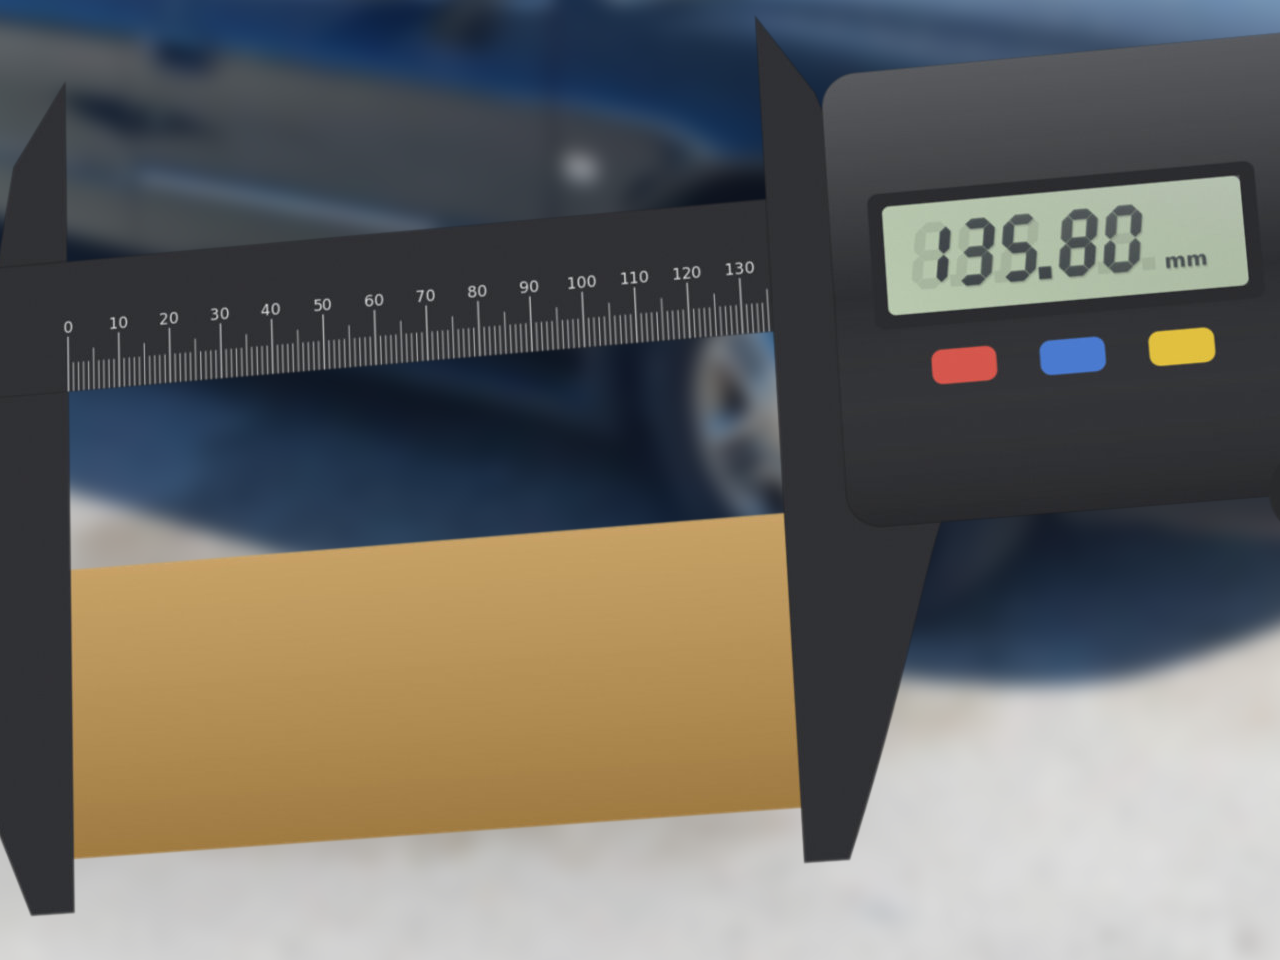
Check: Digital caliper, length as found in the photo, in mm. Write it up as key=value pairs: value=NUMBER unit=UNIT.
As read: value=135.80 unit=mm
